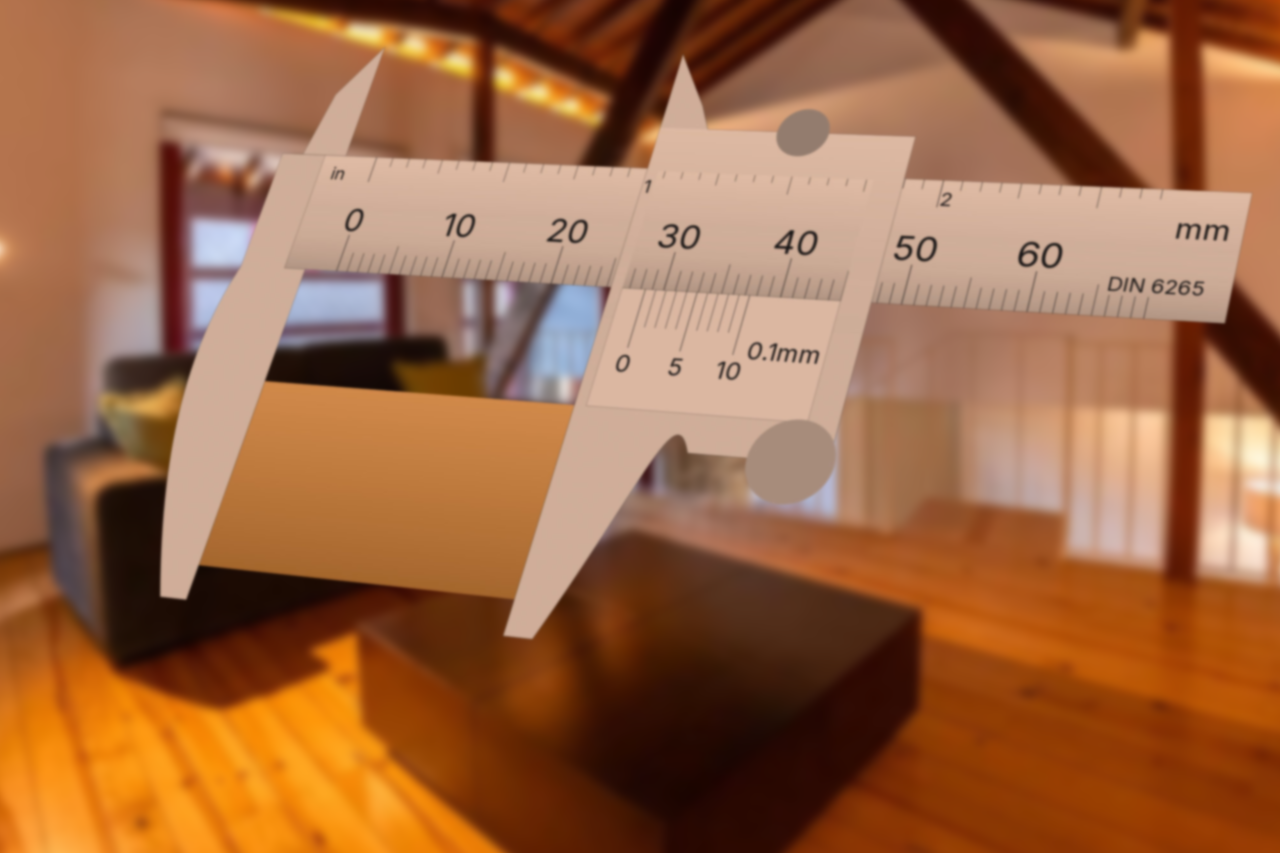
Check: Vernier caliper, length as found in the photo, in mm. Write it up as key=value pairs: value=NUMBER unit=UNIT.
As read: value=28.4 unit=mm
